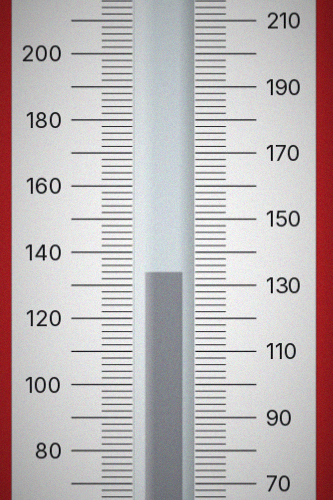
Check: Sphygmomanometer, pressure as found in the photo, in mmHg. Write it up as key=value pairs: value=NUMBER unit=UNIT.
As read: value=134 unit=mmHg
